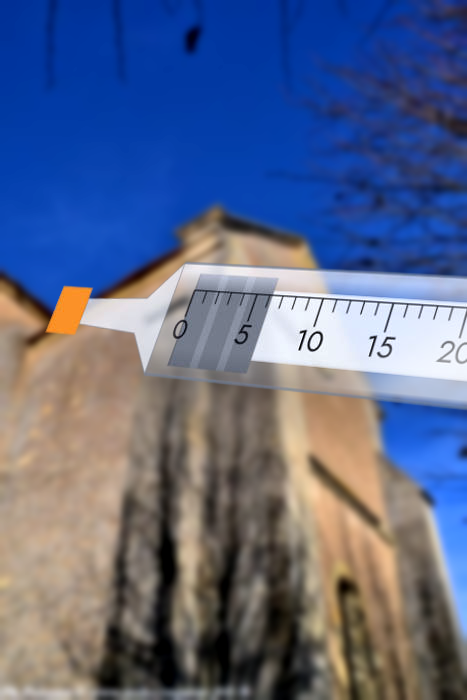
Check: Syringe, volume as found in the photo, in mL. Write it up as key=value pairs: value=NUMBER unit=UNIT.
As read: value=0 unit=mL
